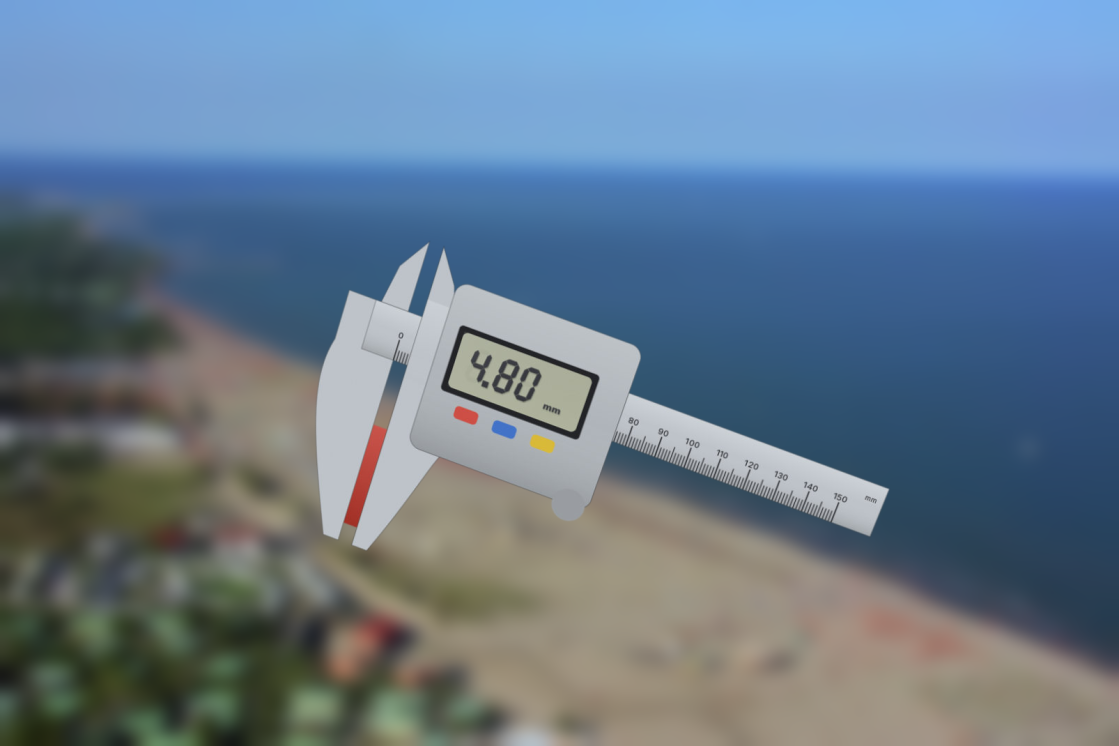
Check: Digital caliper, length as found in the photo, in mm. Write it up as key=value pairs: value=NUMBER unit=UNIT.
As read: value=4.80 unit=mm
